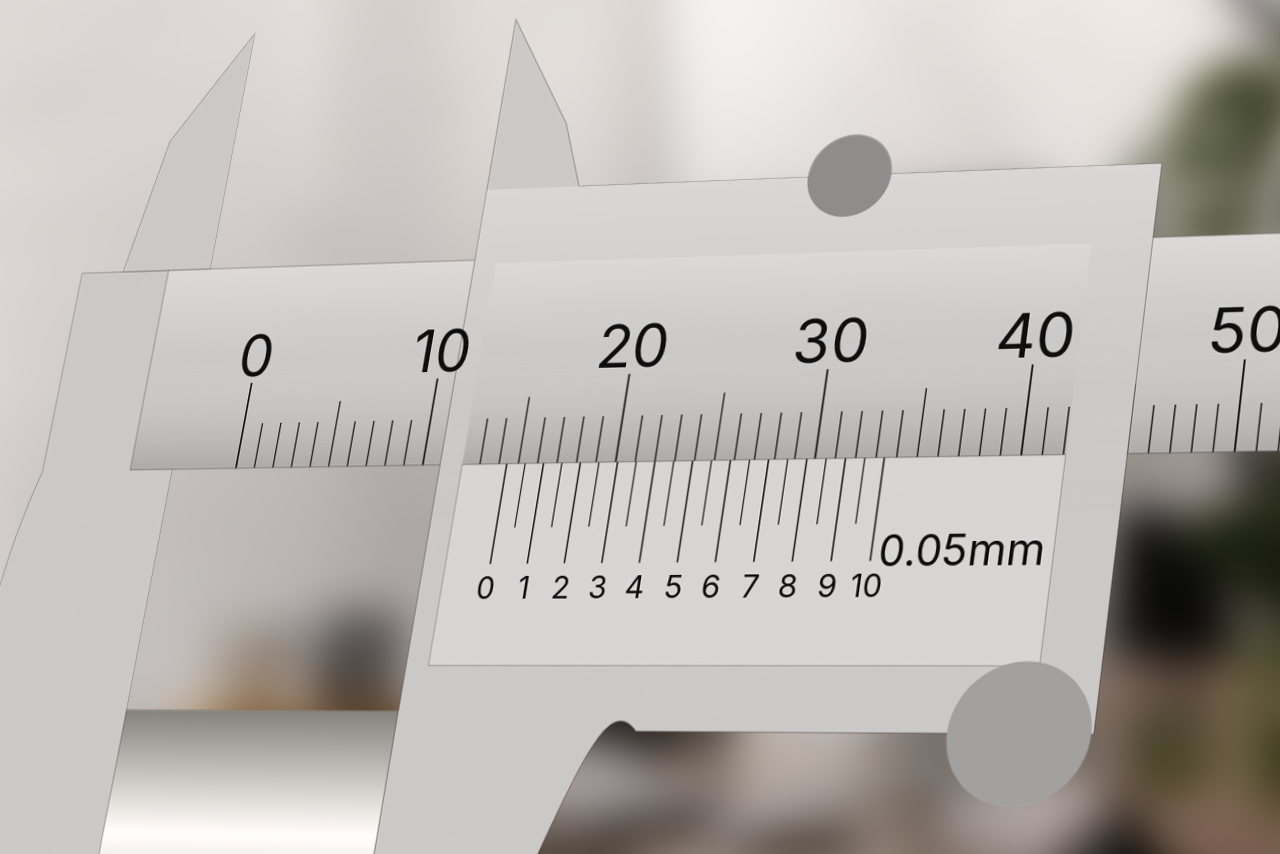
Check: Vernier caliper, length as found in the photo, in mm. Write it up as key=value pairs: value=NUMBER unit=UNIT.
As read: value=14.4 unit=mm
